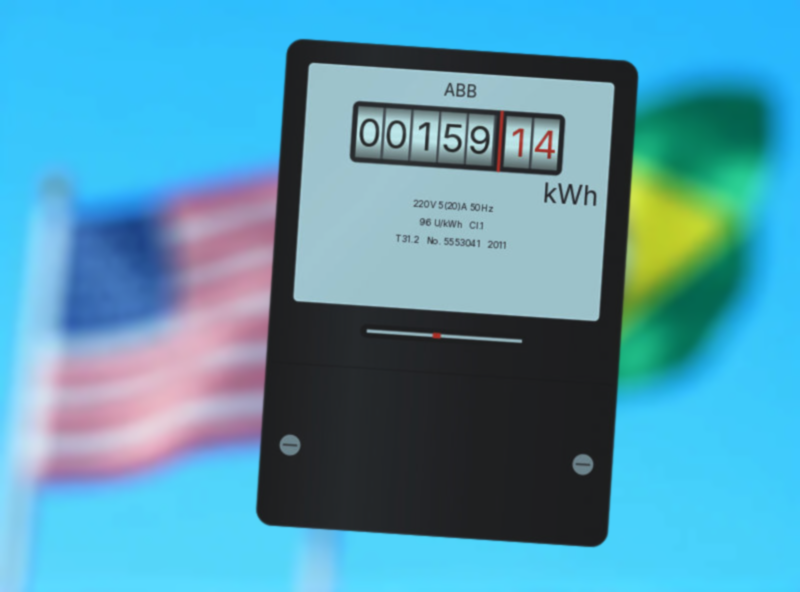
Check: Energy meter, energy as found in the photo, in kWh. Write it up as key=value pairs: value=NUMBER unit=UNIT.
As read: value=159.14 unit=kWh
